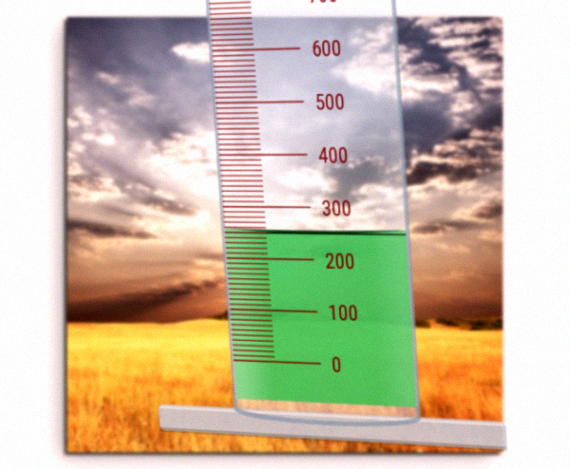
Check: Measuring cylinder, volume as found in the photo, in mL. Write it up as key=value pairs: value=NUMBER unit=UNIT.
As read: value=250 unit=mL
